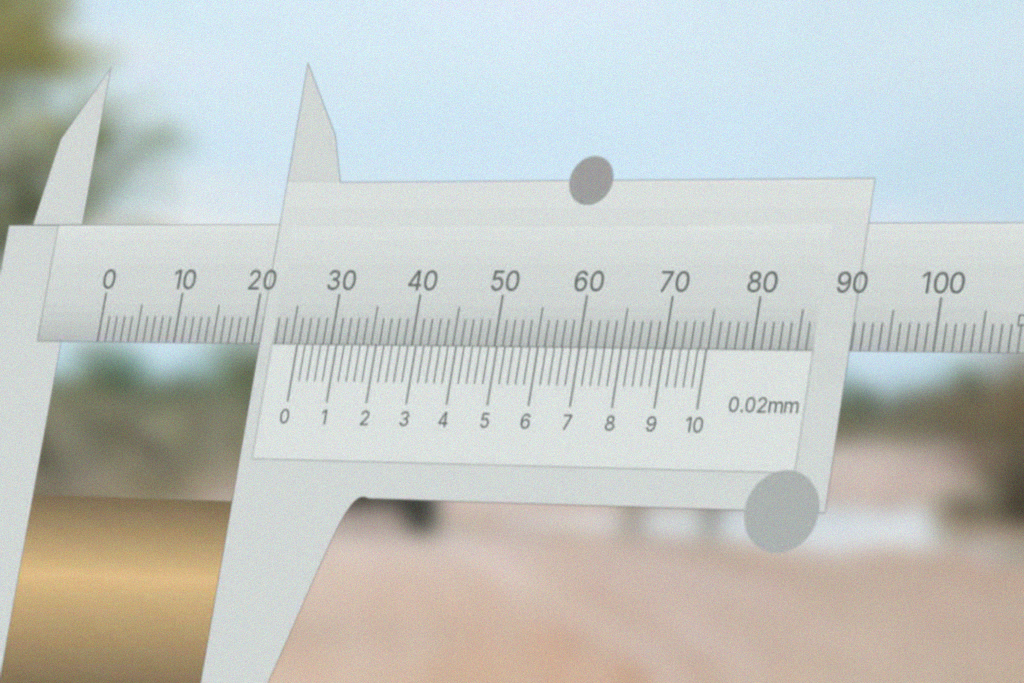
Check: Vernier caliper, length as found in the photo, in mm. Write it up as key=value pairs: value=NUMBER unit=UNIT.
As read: value=25.8 unit=mm
